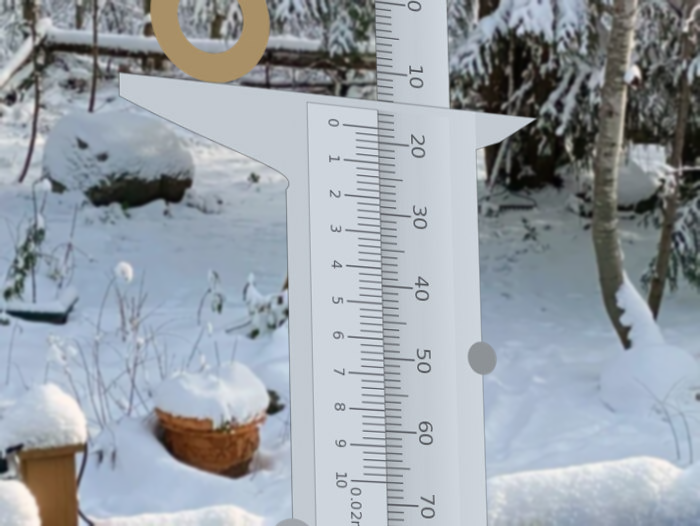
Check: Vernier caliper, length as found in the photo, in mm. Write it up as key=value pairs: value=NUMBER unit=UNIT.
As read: value=18.0 unit=mm
